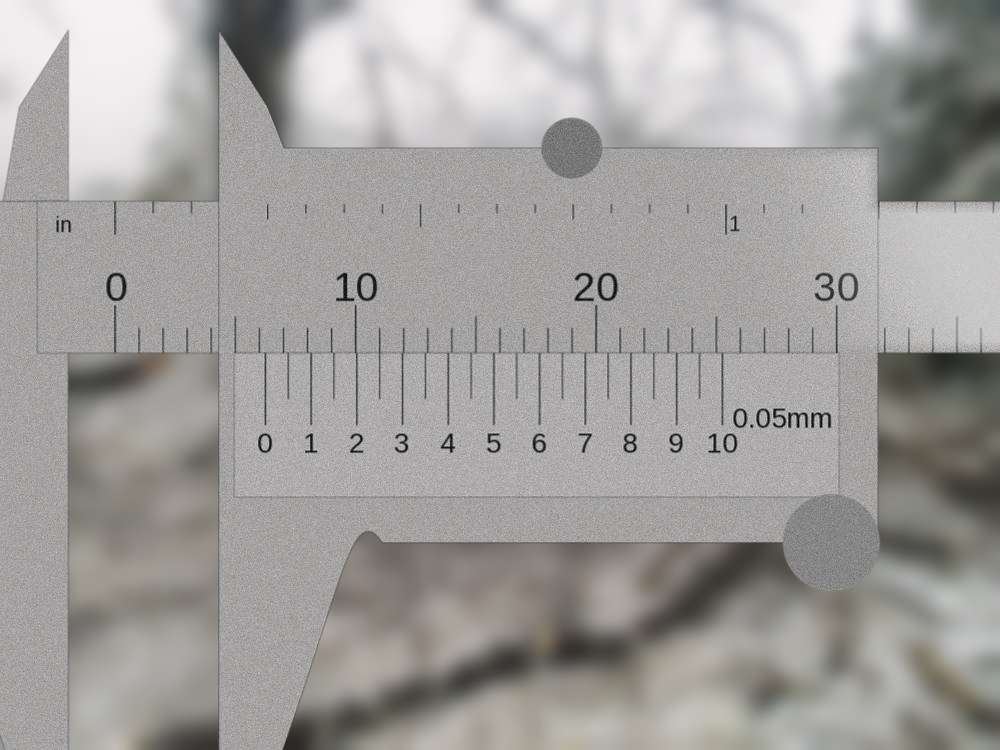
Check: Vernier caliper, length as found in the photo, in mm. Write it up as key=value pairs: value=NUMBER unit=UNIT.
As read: value=6.25 unit=mm
